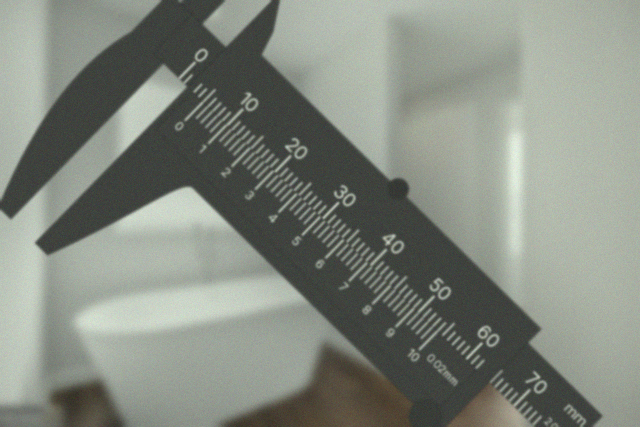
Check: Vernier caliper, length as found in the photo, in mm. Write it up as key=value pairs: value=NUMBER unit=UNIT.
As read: value=5.0 unit=mm
